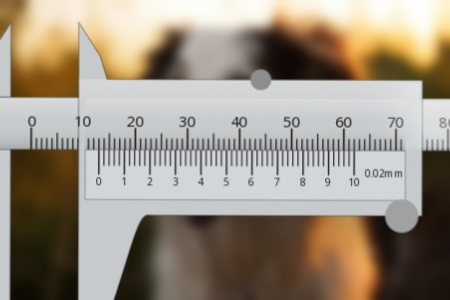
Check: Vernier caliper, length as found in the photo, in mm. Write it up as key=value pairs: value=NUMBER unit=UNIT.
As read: value=13.0 unit=mm
